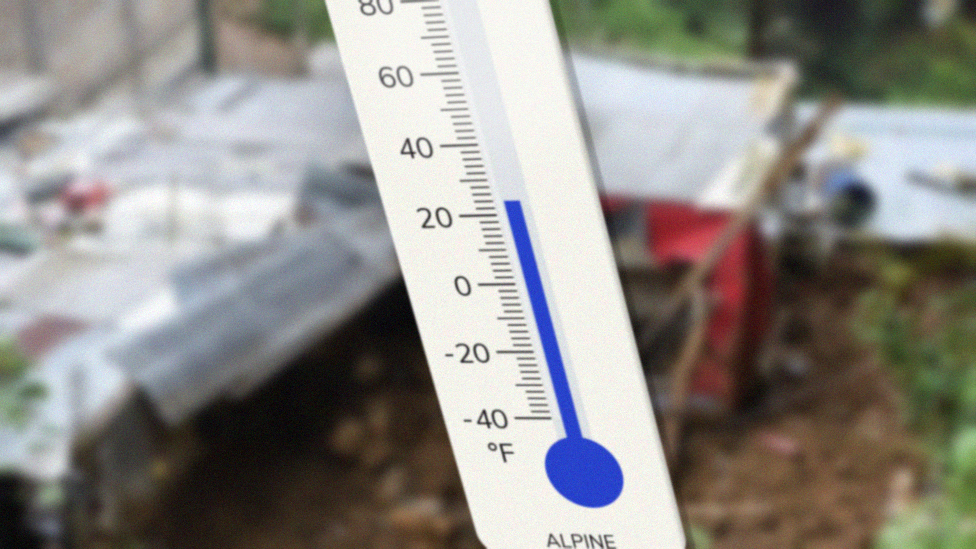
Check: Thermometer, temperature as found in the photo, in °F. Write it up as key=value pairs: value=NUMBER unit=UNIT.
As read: value=24 unit=°F
